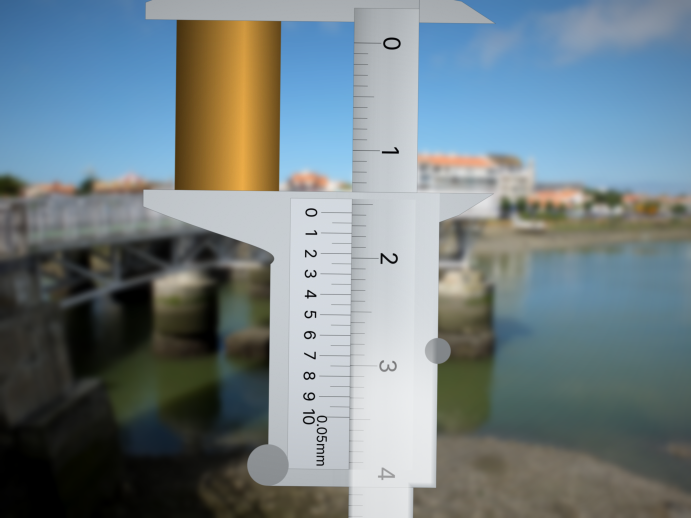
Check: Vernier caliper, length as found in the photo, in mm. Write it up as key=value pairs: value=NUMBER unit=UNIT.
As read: value=15.8 unit=mm
